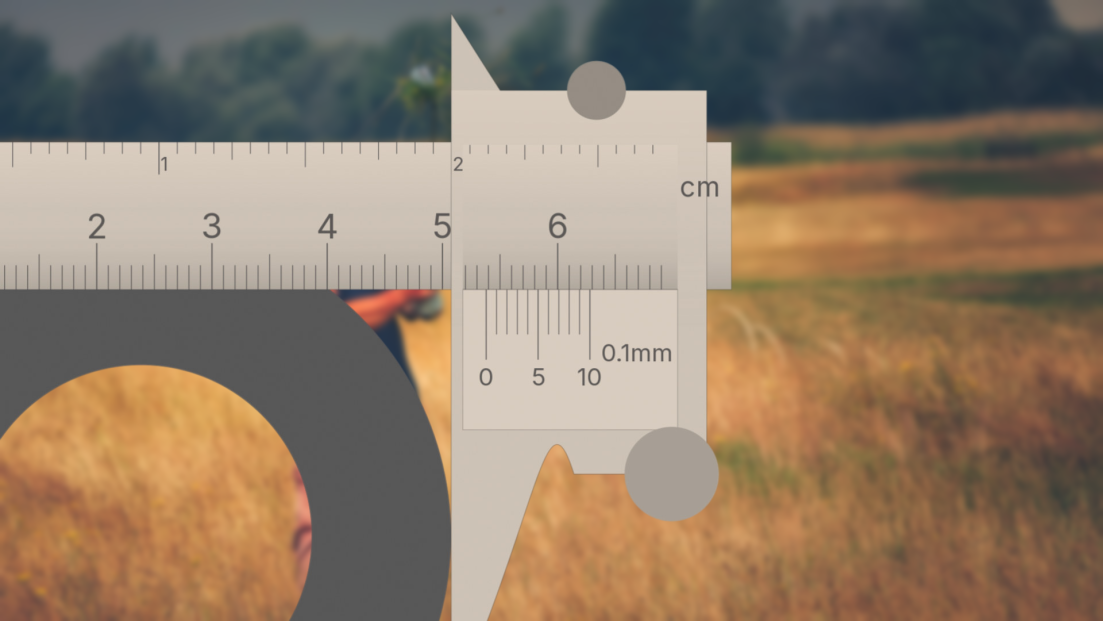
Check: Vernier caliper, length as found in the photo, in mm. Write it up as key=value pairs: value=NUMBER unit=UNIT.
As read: value=53.8 unit=mm
